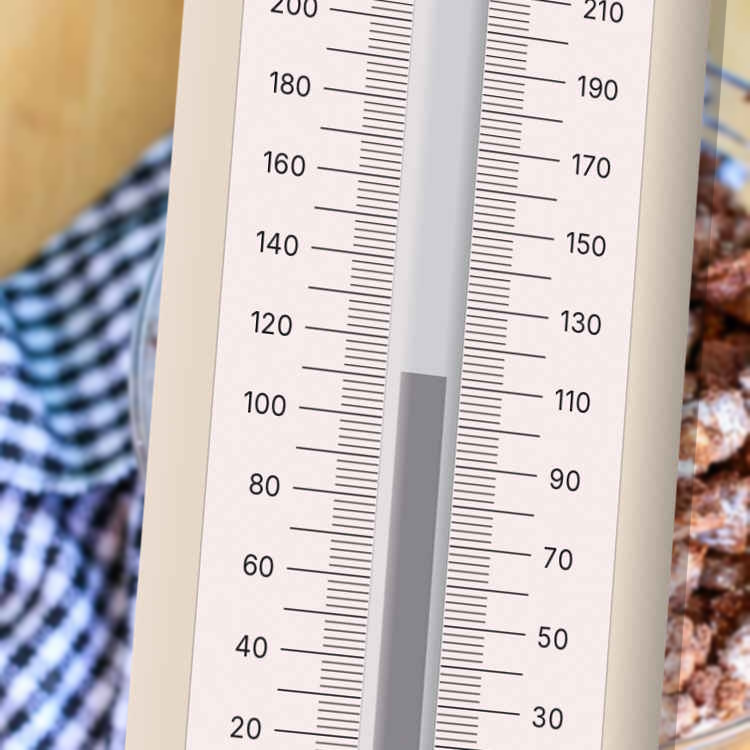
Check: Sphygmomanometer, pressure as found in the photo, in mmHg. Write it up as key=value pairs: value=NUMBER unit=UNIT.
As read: value=112 unit=mmHg
